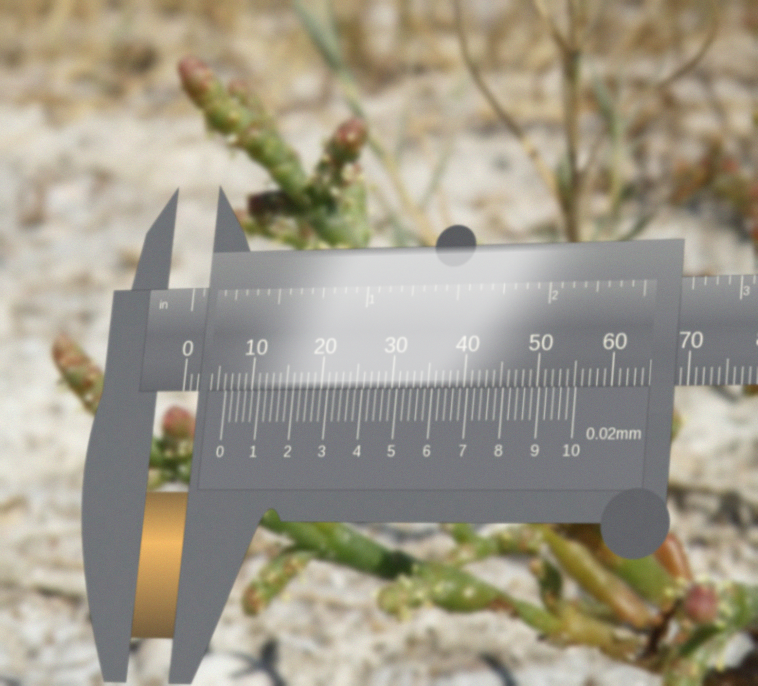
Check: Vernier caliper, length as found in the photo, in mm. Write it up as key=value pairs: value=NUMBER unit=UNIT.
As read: value=6.2 unit=mm
